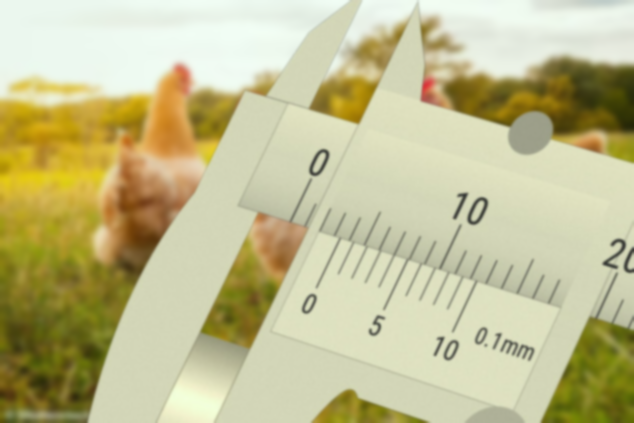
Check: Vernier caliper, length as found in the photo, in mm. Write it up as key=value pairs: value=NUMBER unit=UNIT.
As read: value=3.4 unit=mm
